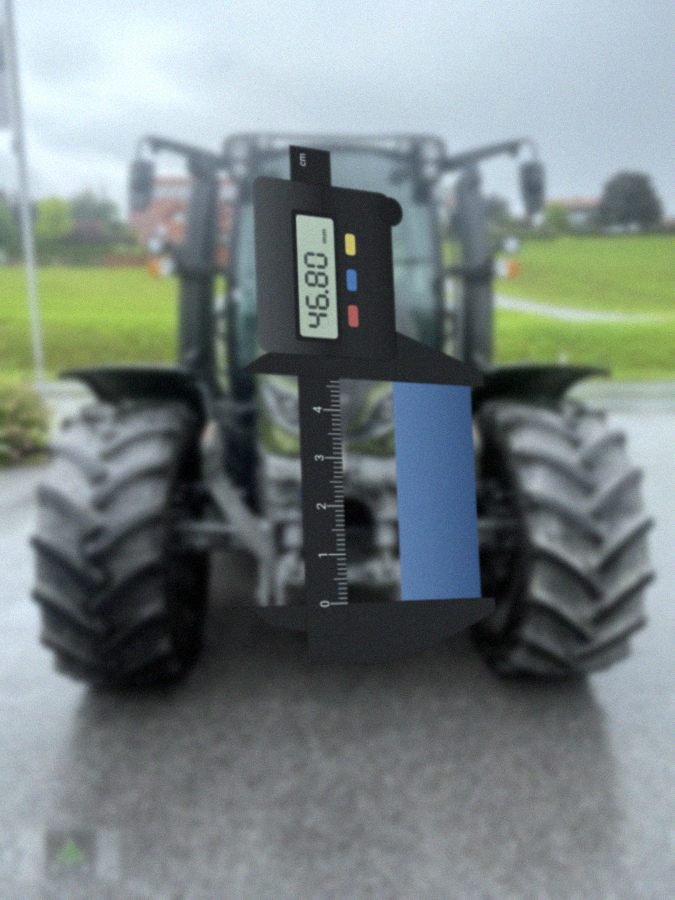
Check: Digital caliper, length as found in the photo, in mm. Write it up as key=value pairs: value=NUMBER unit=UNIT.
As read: value=46.80 unit=mm
